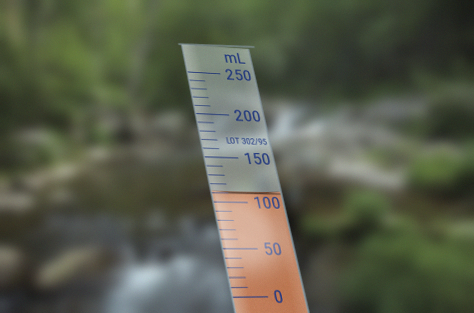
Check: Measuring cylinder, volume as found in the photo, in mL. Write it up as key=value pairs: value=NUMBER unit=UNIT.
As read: value=110 unit=mL
